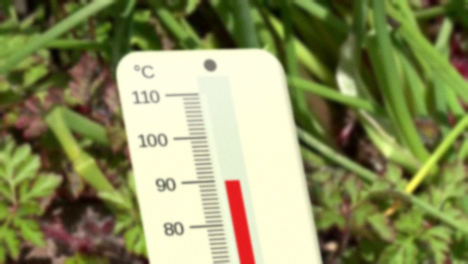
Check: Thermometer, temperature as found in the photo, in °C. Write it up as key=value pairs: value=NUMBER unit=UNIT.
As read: value=90 unit=°C
